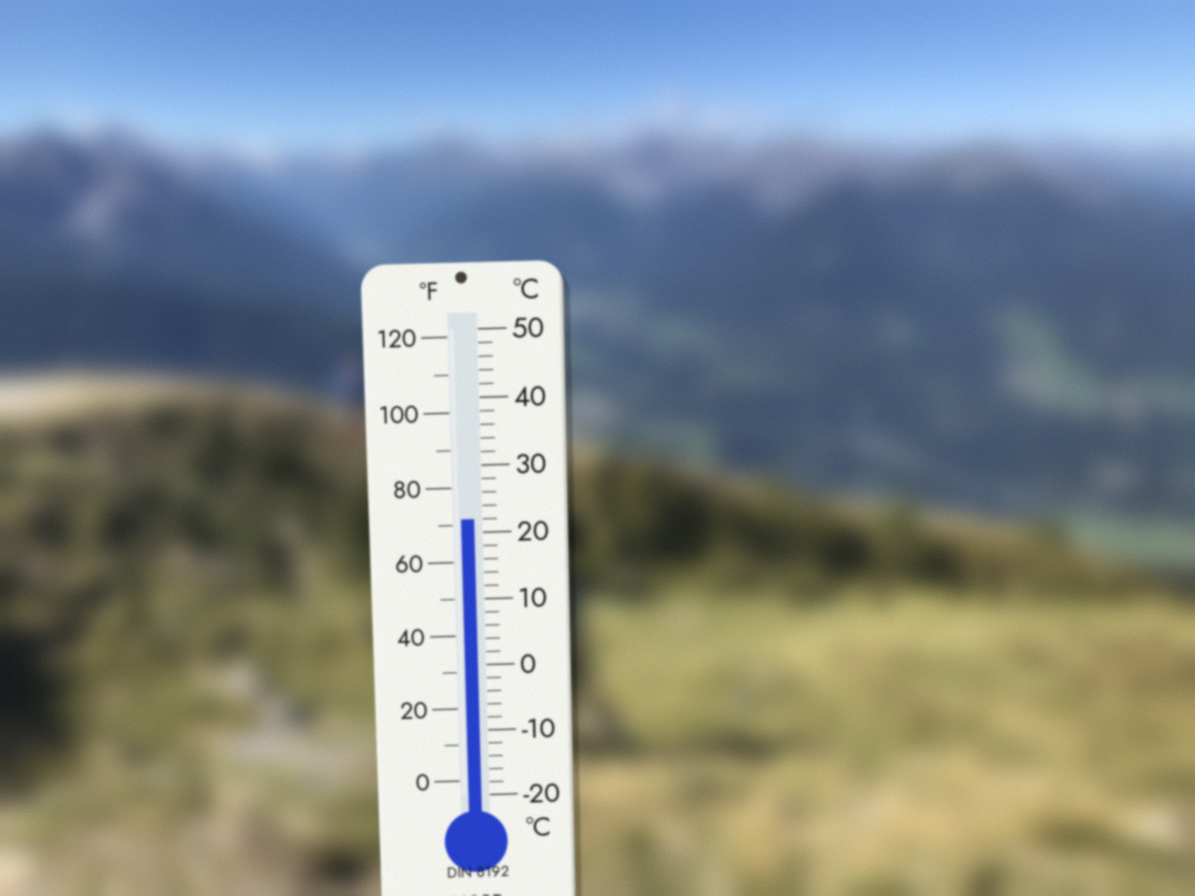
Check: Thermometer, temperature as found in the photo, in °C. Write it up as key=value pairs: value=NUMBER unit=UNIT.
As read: value=22 unit=°C
